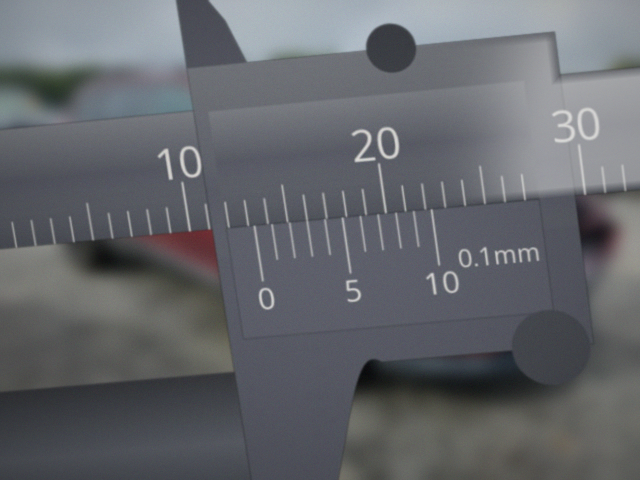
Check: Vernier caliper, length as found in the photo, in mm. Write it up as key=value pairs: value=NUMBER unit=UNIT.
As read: value=13.3 unit=mm
